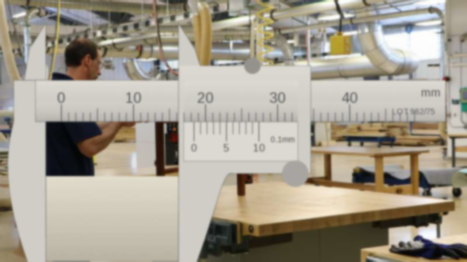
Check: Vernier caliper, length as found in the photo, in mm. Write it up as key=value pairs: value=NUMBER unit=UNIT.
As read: value=18.4 unit=mm
